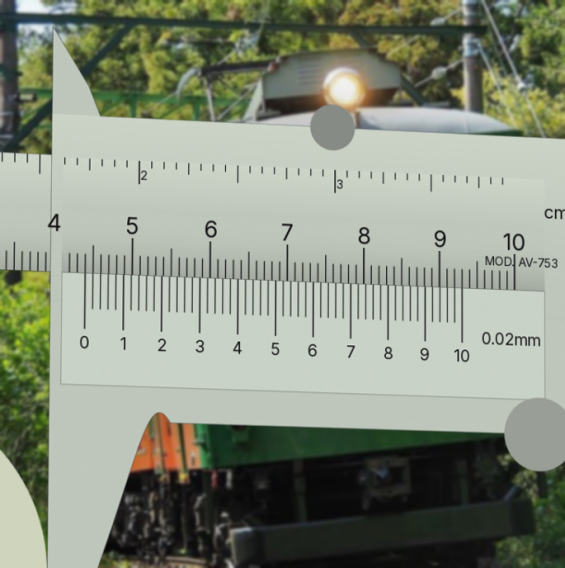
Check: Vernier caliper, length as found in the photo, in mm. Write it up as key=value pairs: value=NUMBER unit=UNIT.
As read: value=44.0 unit=mm
